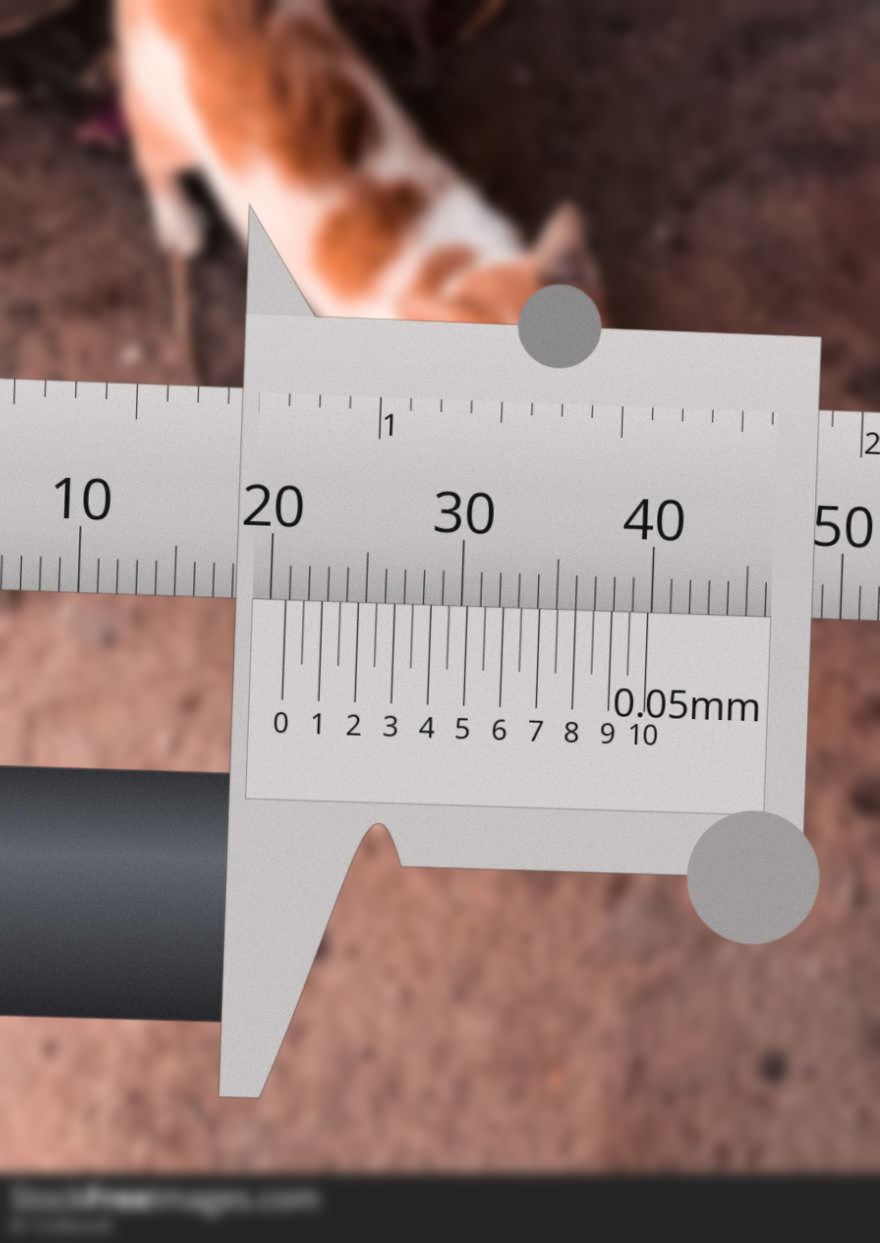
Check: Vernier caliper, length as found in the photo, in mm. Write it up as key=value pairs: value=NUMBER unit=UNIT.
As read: value=20.8 unit=mm
